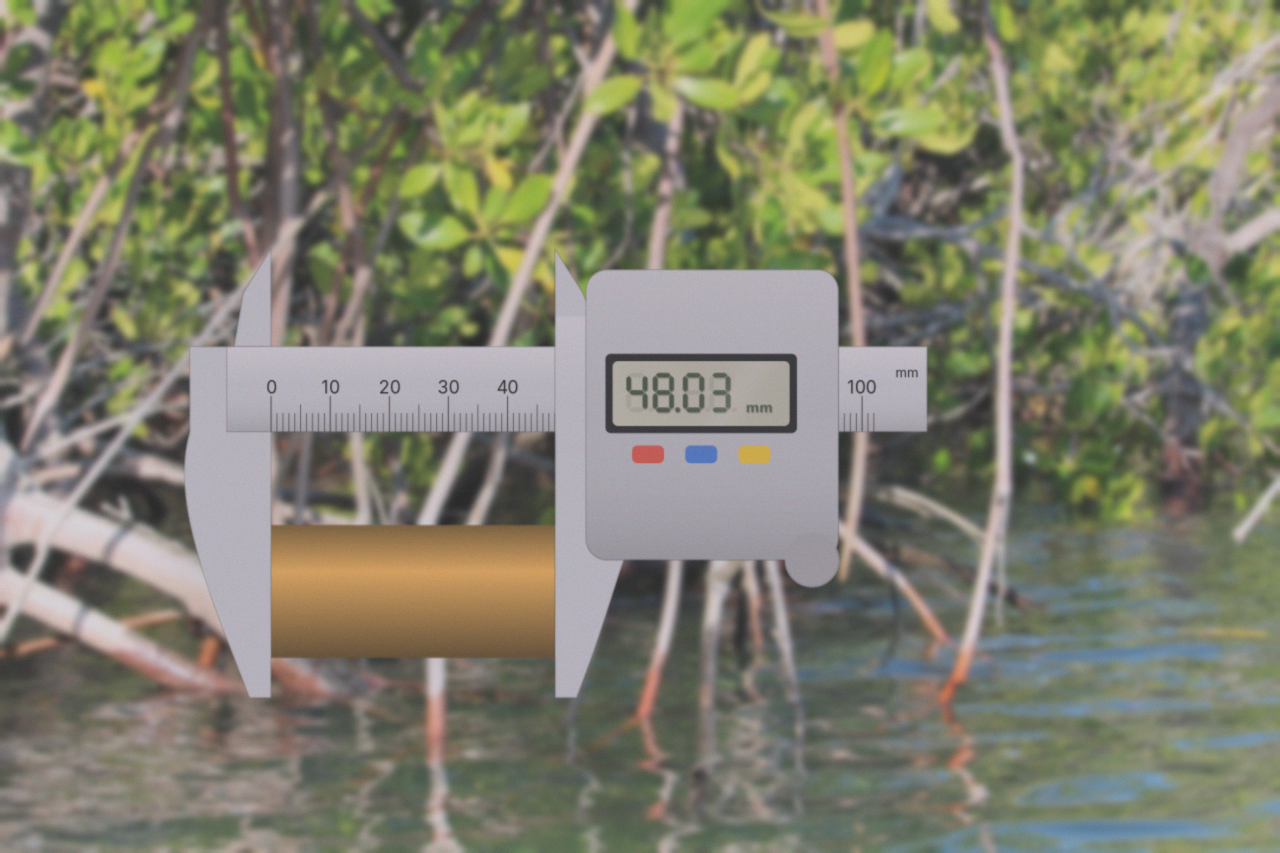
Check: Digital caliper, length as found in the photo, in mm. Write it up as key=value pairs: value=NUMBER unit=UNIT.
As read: value=48.03 unit=mm
